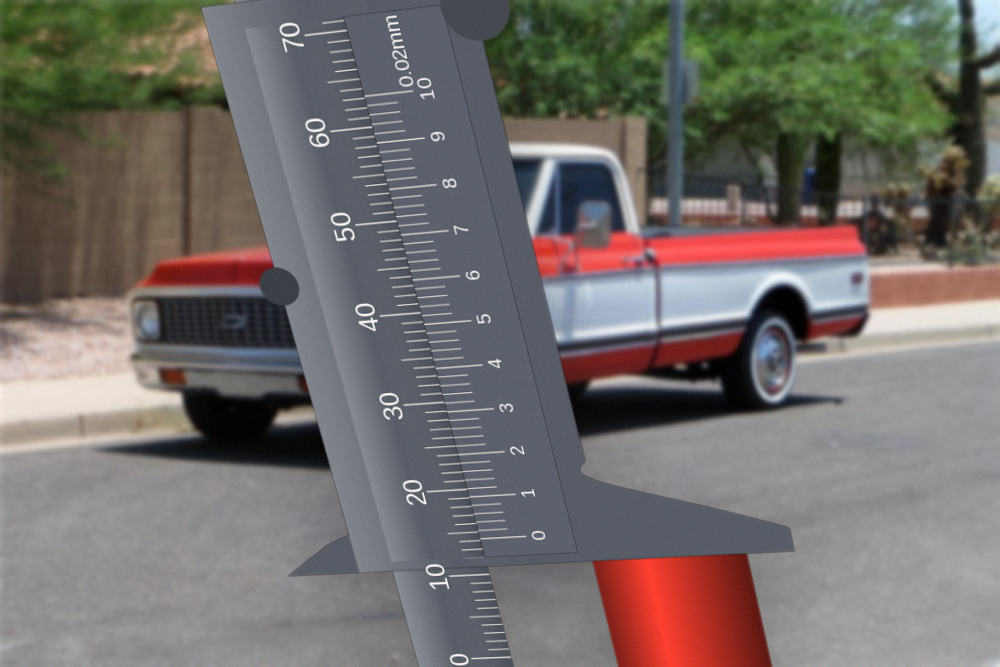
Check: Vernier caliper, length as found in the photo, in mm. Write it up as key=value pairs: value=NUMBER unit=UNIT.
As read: value=14.2 unit=mm
